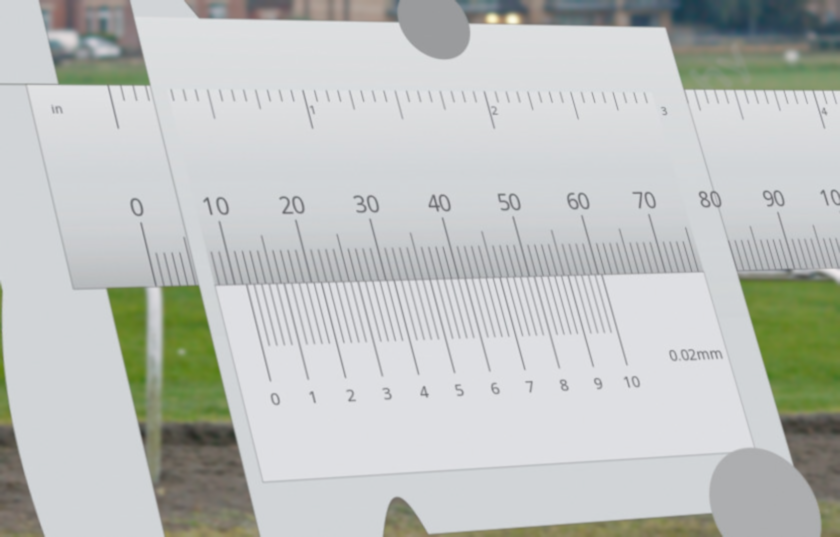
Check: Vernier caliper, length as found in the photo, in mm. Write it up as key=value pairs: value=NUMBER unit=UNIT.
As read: value=11.5 unit=mm
